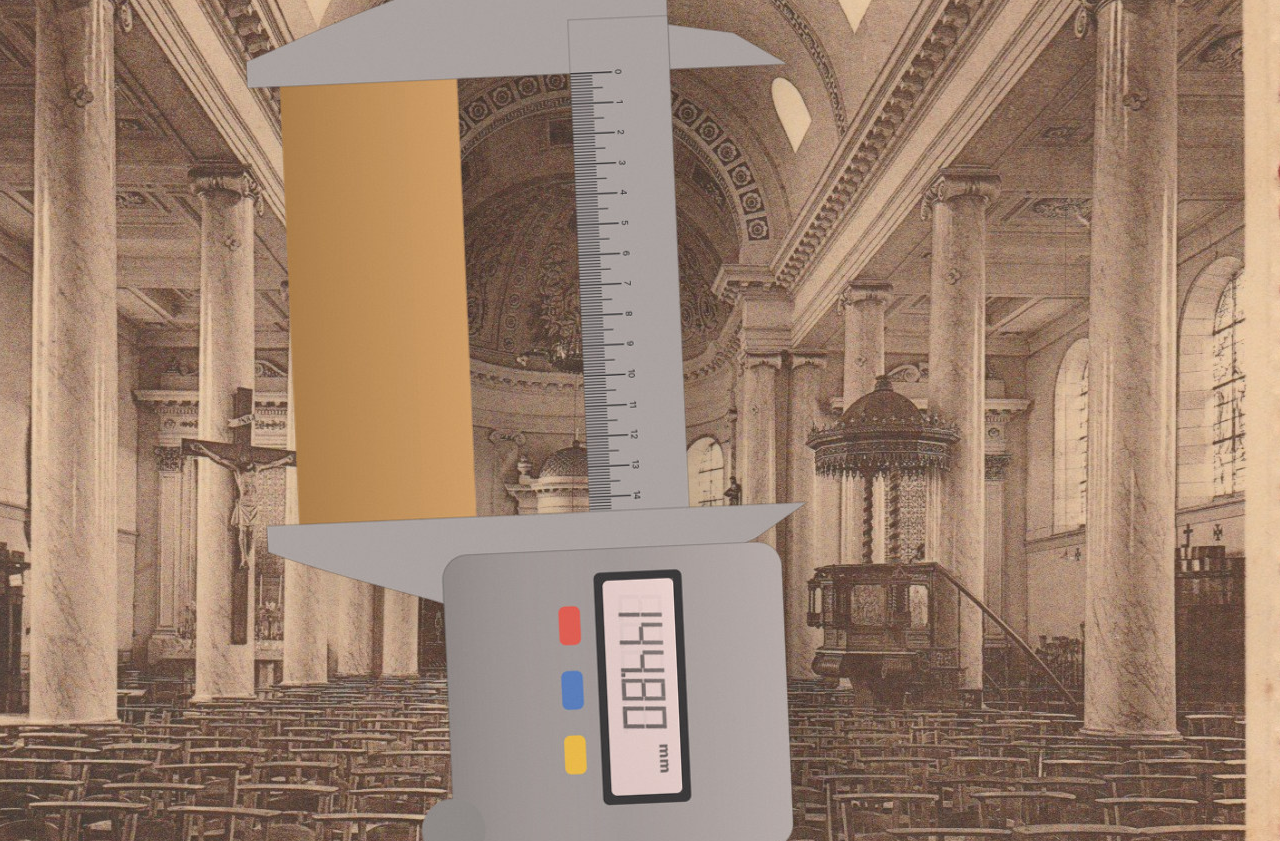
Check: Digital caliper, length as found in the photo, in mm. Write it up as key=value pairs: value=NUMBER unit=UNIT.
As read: value=144.80 unit=mm
